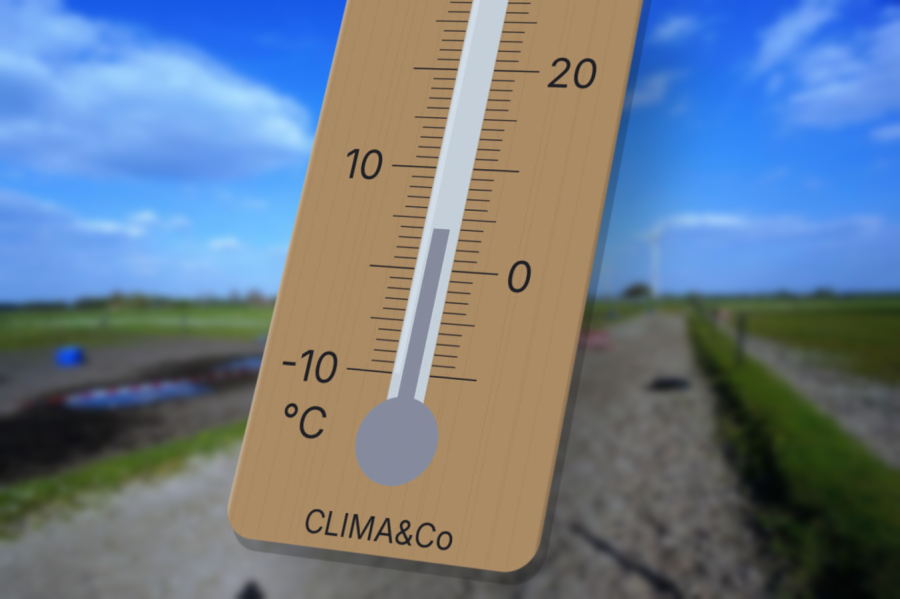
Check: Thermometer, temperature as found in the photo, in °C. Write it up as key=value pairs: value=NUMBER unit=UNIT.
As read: value=4 unit=°C
